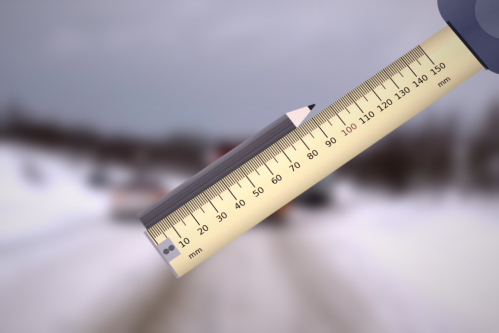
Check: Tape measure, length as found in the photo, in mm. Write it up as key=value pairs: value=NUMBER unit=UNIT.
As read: value=95 unit=mm
